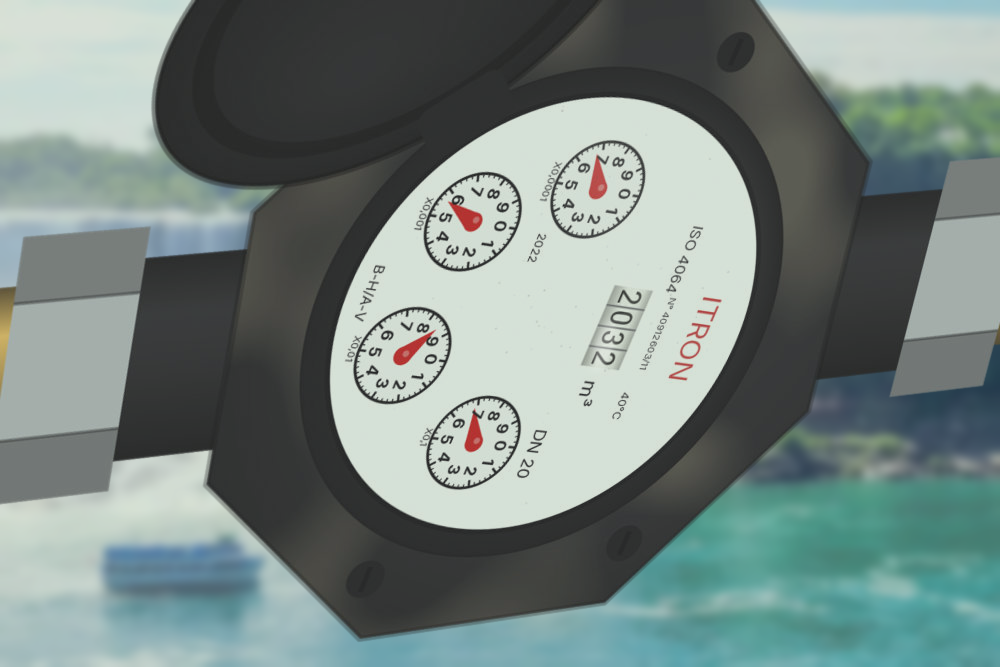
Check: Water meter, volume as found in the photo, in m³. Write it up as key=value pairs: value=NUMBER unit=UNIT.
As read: value=2032.6856 unit=m³
